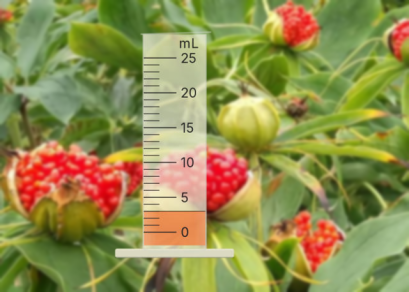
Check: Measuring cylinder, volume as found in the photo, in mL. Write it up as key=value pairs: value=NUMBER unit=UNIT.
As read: value=3 unit=mL
